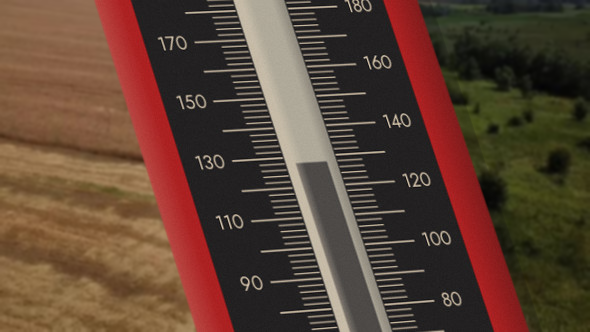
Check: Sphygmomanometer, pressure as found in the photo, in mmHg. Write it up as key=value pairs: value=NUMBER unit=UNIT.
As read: value=128 unit=mmHg
